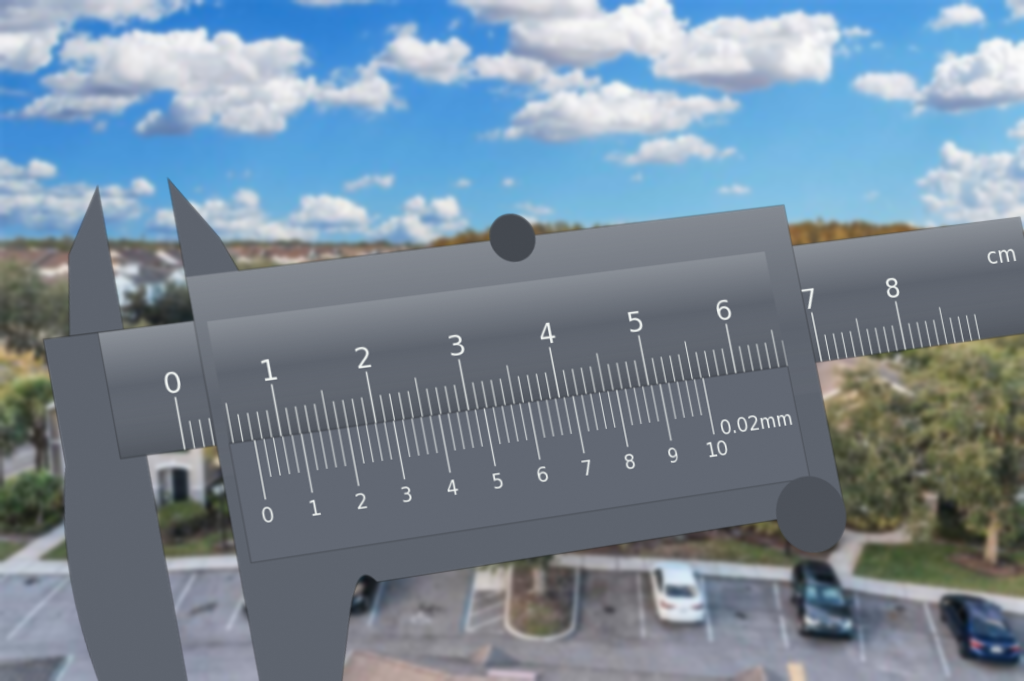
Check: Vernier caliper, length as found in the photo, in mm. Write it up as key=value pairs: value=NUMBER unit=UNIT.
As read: value=7.2 unit=mm
